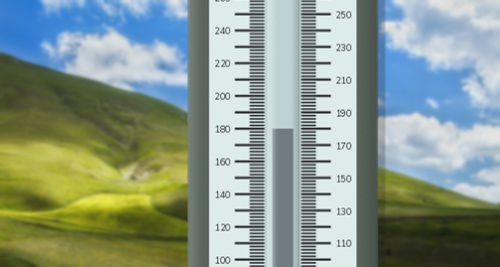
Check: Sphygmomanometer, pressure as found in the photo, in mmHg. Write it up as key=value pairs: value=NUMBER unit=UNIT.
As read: value=180 unit=mmHg
